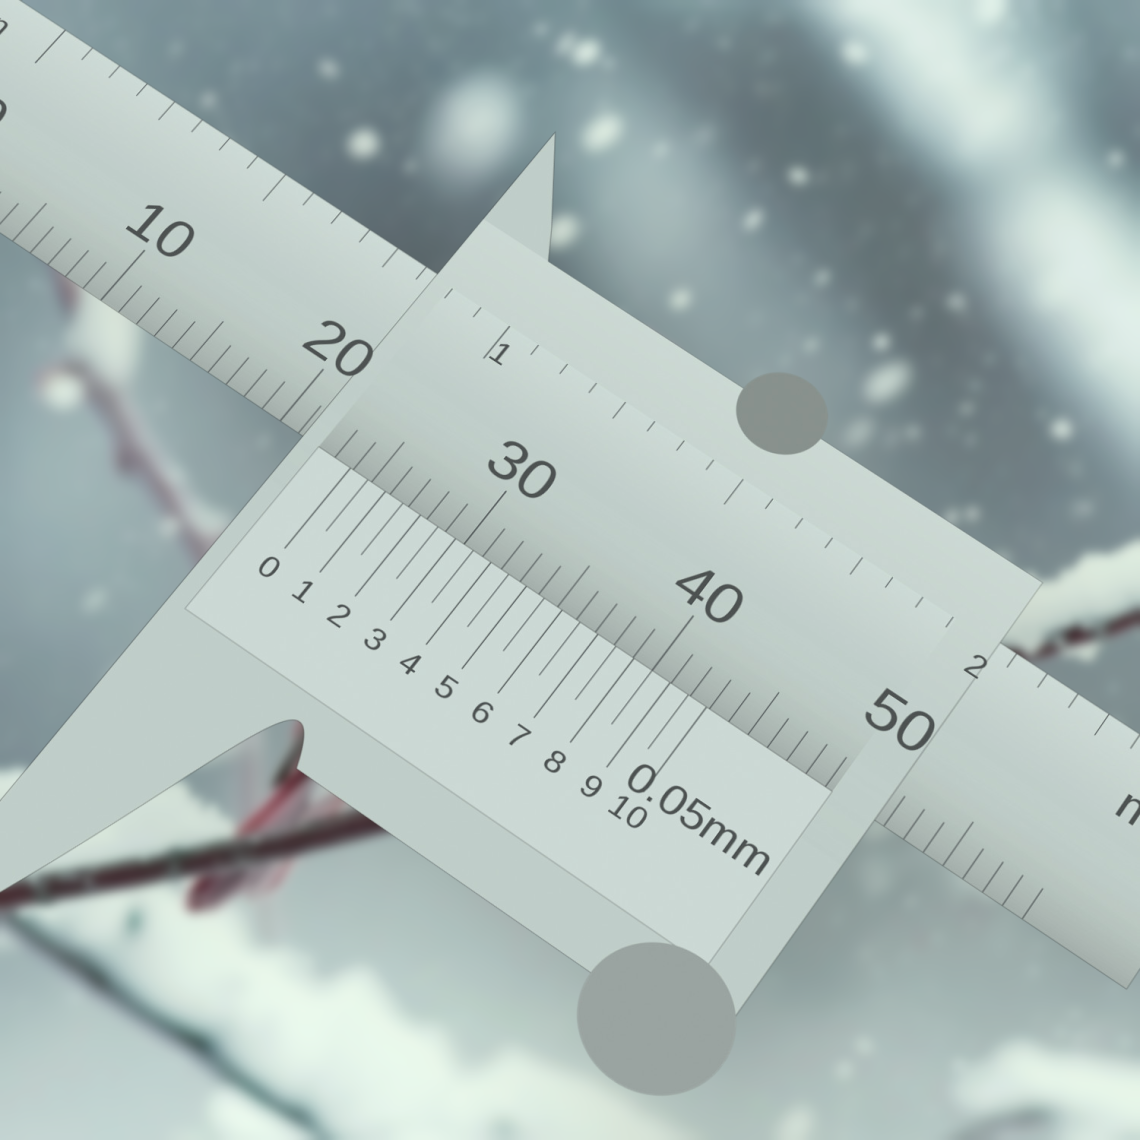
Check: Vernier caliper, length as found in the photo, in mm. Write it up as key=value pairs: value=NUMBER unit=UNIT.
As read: value=23.85 unit=mm
